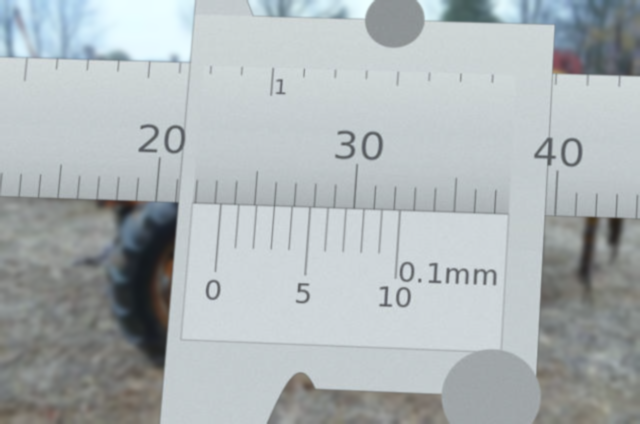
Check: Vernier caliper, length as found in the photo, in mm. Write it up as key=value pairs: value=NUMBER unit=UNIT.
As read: value=23.3 unit=mm
